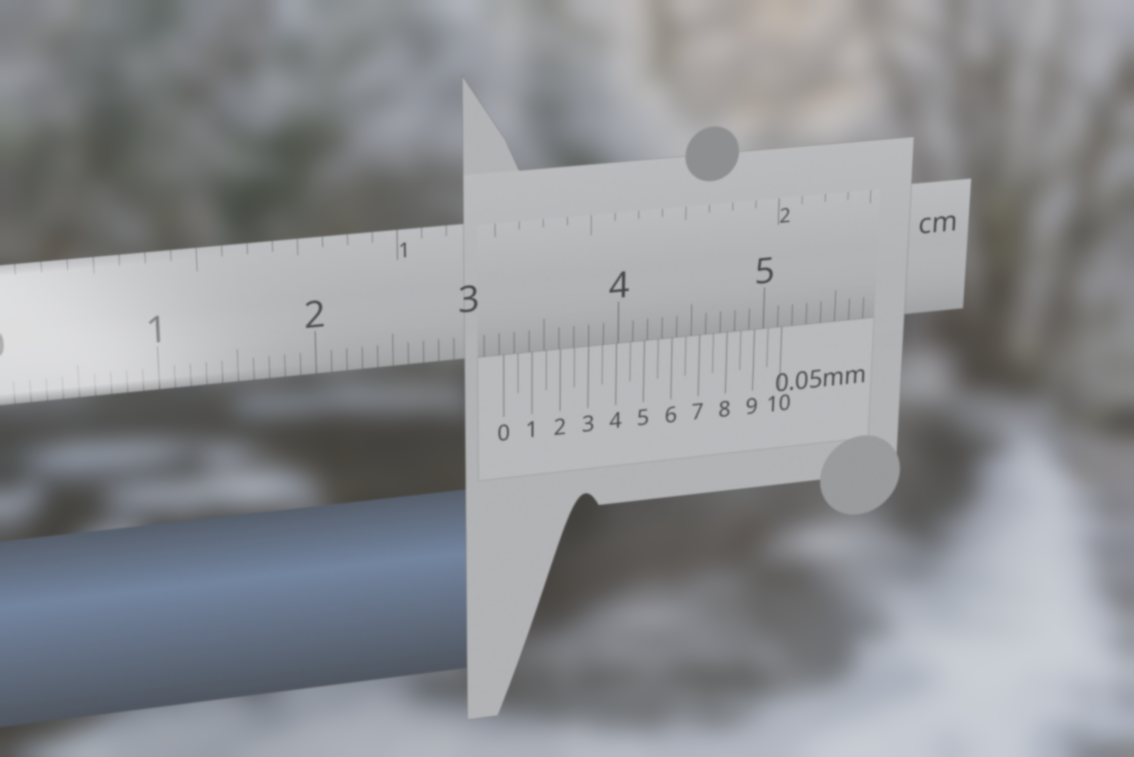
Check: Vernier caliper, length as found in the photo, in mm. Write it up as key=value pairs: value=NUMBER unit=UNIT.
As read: value=32.3 unit=mm
